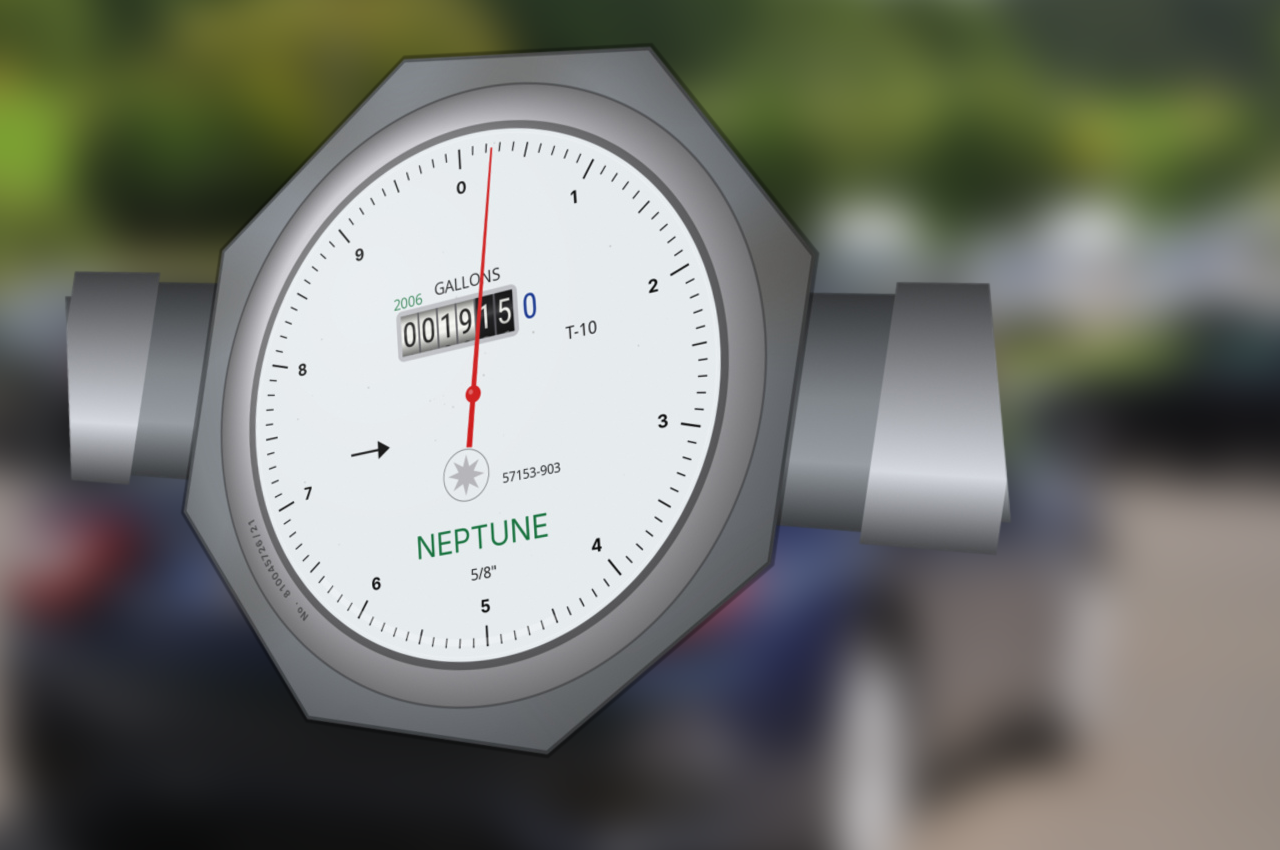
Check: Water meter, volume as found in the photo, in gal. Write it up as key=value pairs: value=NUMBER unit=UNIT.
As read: value=19150.2 unit=gal
